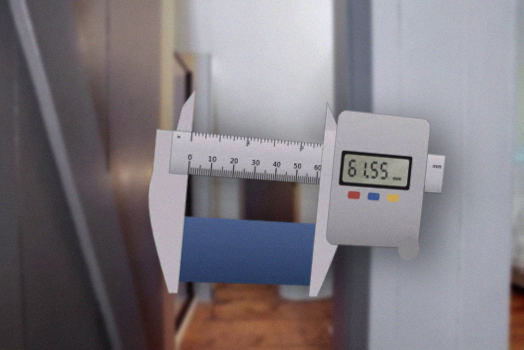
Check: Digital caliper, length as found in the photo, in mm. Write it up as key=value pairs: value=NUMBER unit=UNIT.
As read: value=61.55 unit=mm
